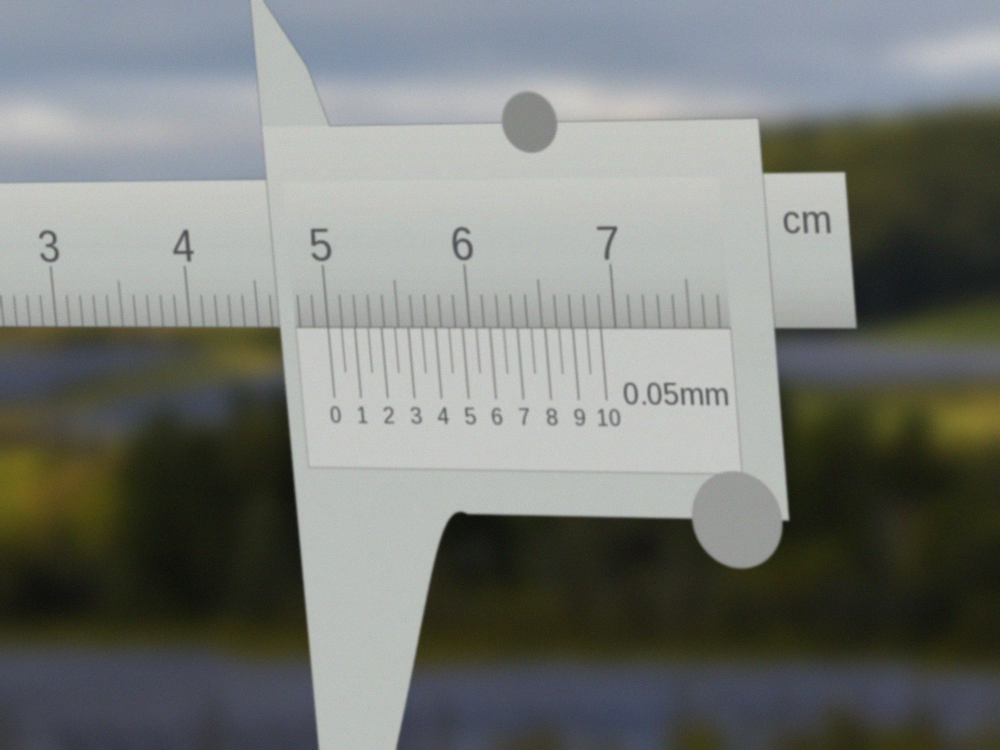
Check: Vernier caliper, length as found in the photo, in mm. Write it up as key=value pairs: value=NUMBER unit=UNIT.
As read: value=50.0 unit=mm
